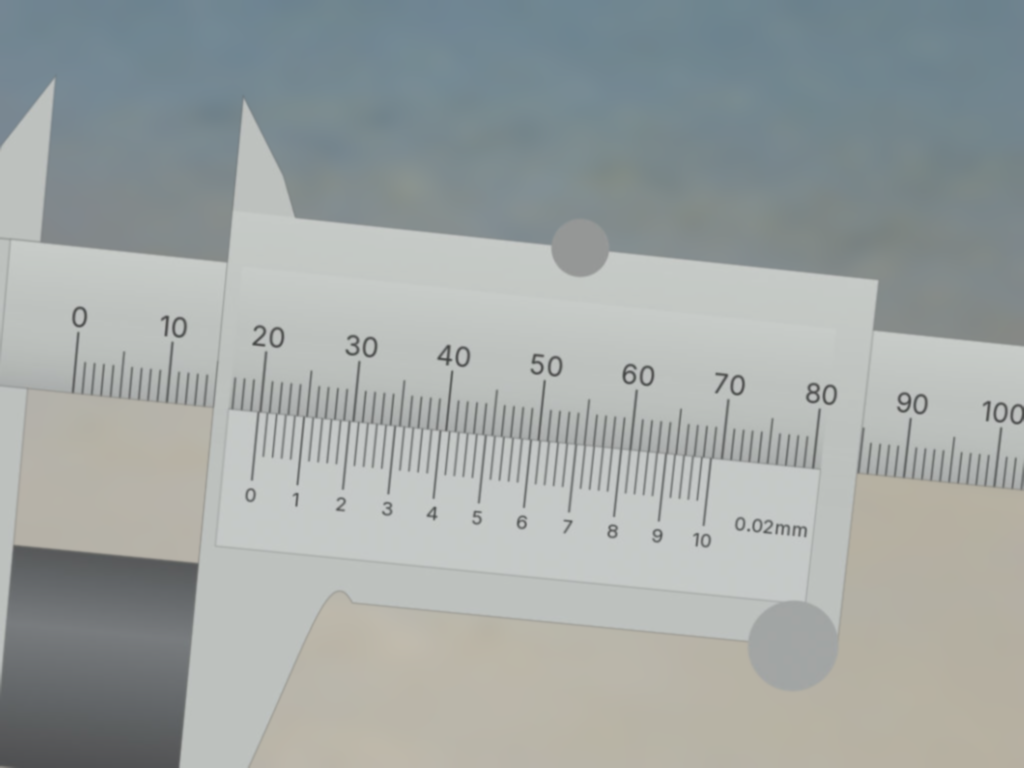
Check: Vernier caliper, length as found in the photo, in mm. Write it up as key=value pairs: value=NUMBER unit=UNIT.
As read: value=19.8 unit=mm
